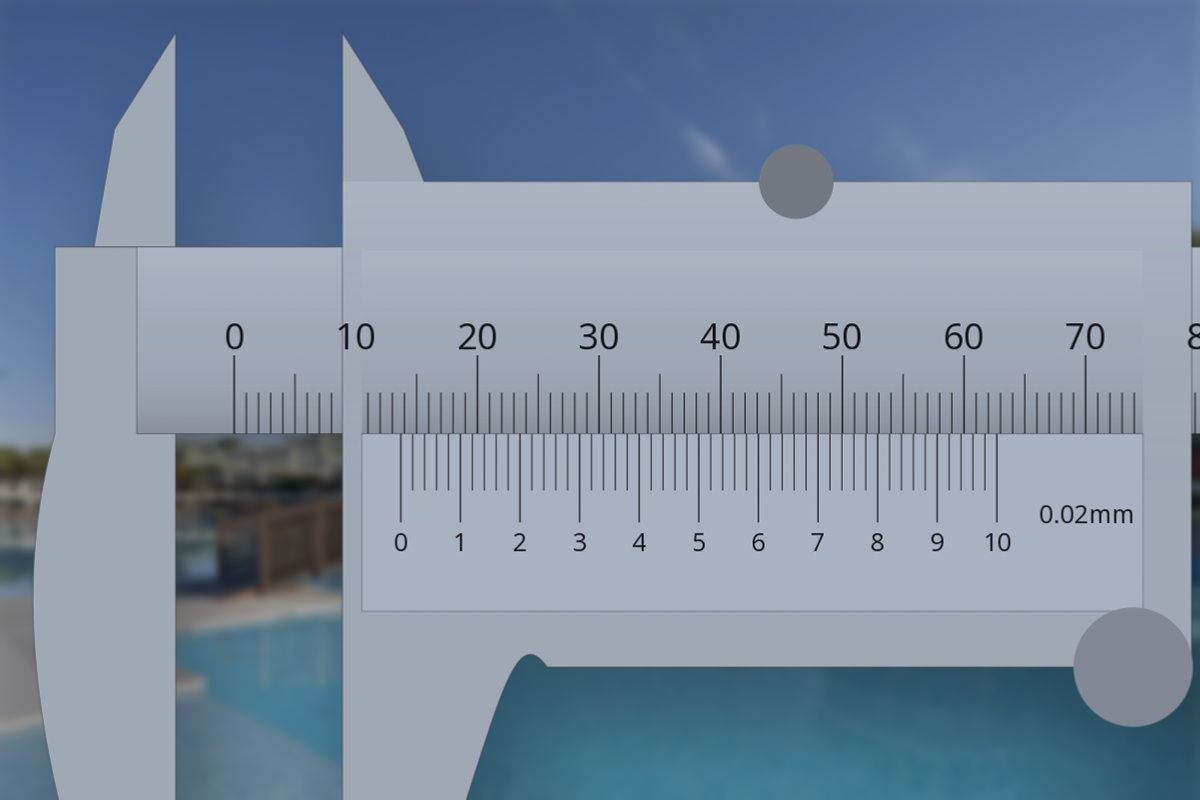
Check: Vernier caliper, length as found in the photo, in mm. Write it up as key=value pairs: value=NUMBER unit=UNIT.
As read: value=13.7 unit=mm
